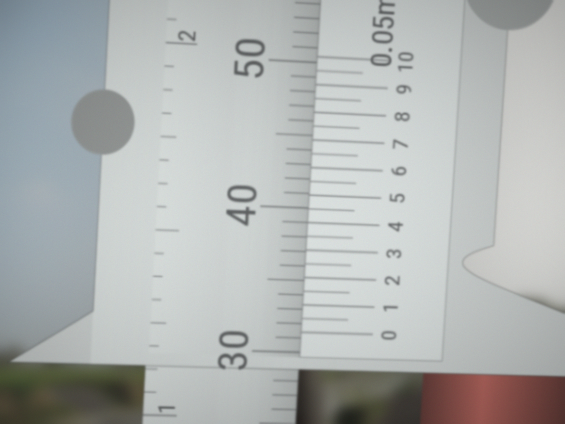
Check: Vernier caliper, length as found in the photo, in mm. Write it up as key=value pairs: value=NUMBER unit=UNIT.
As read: value=31.4 unit=mm
